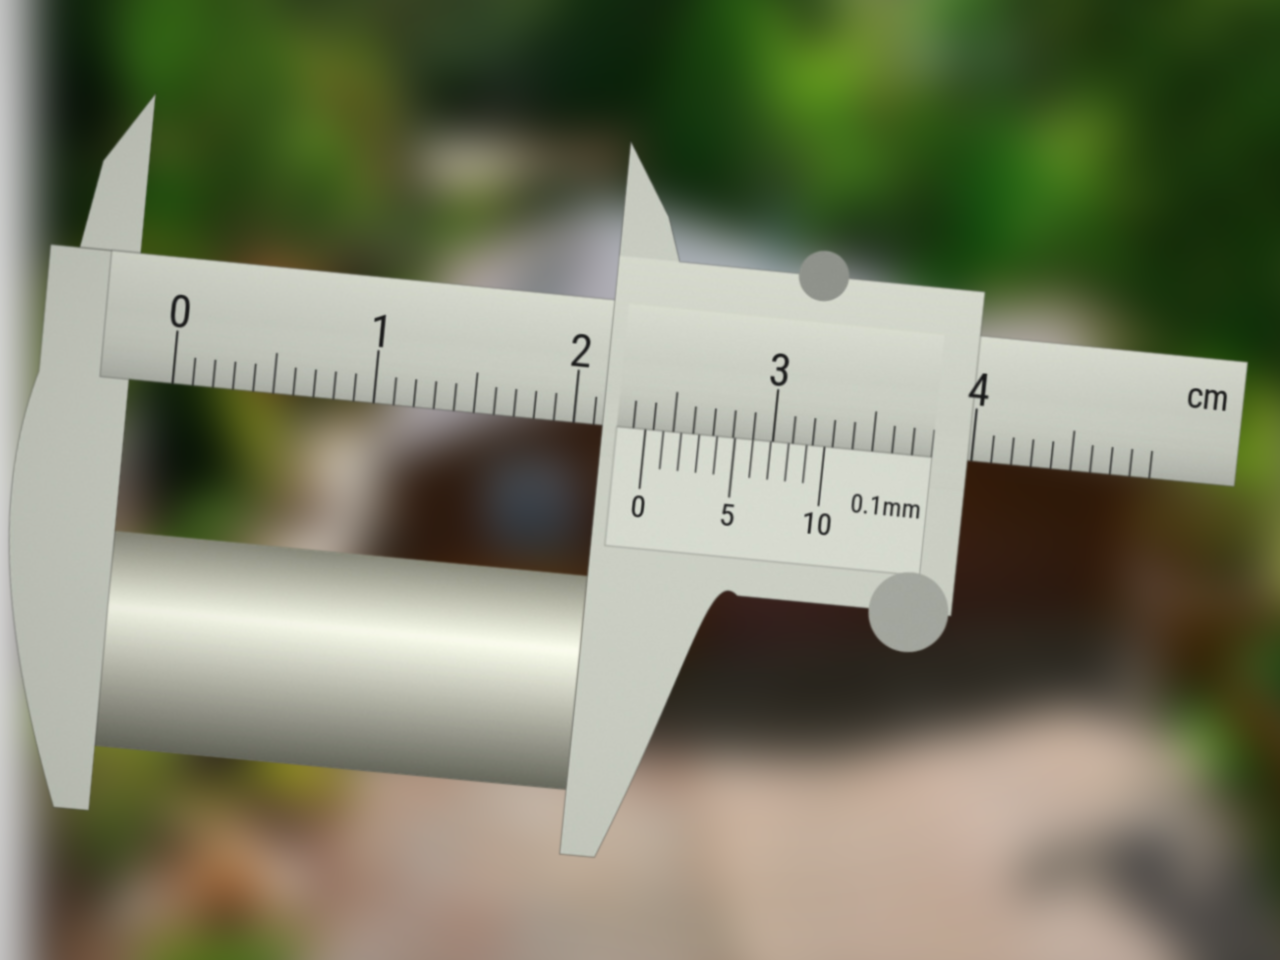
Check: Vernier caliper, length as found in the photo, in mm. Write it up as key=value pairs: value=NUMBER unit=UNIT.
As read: value=23.6 unit=mm
